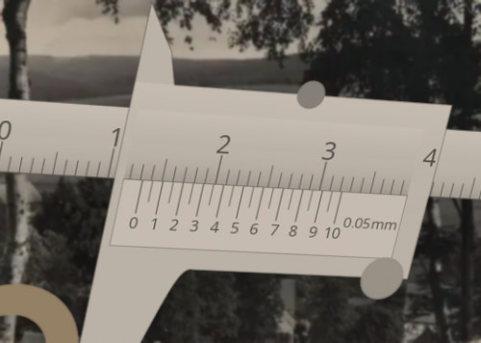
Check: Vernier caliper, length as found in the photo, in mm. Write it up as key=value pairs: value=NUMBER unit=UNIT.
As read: value=13.2 unit=mm
